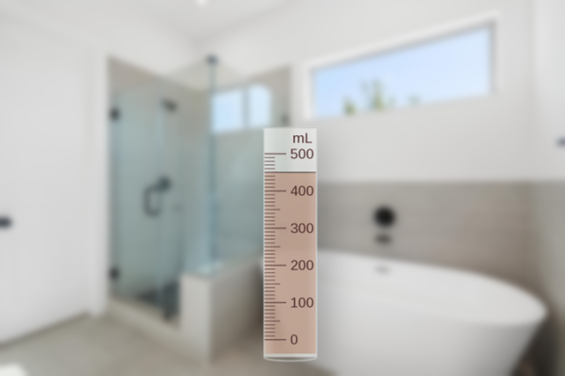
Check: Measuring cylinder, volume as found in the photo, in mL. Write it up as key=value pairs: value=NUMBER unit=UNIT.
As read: value=450 unit=mL
